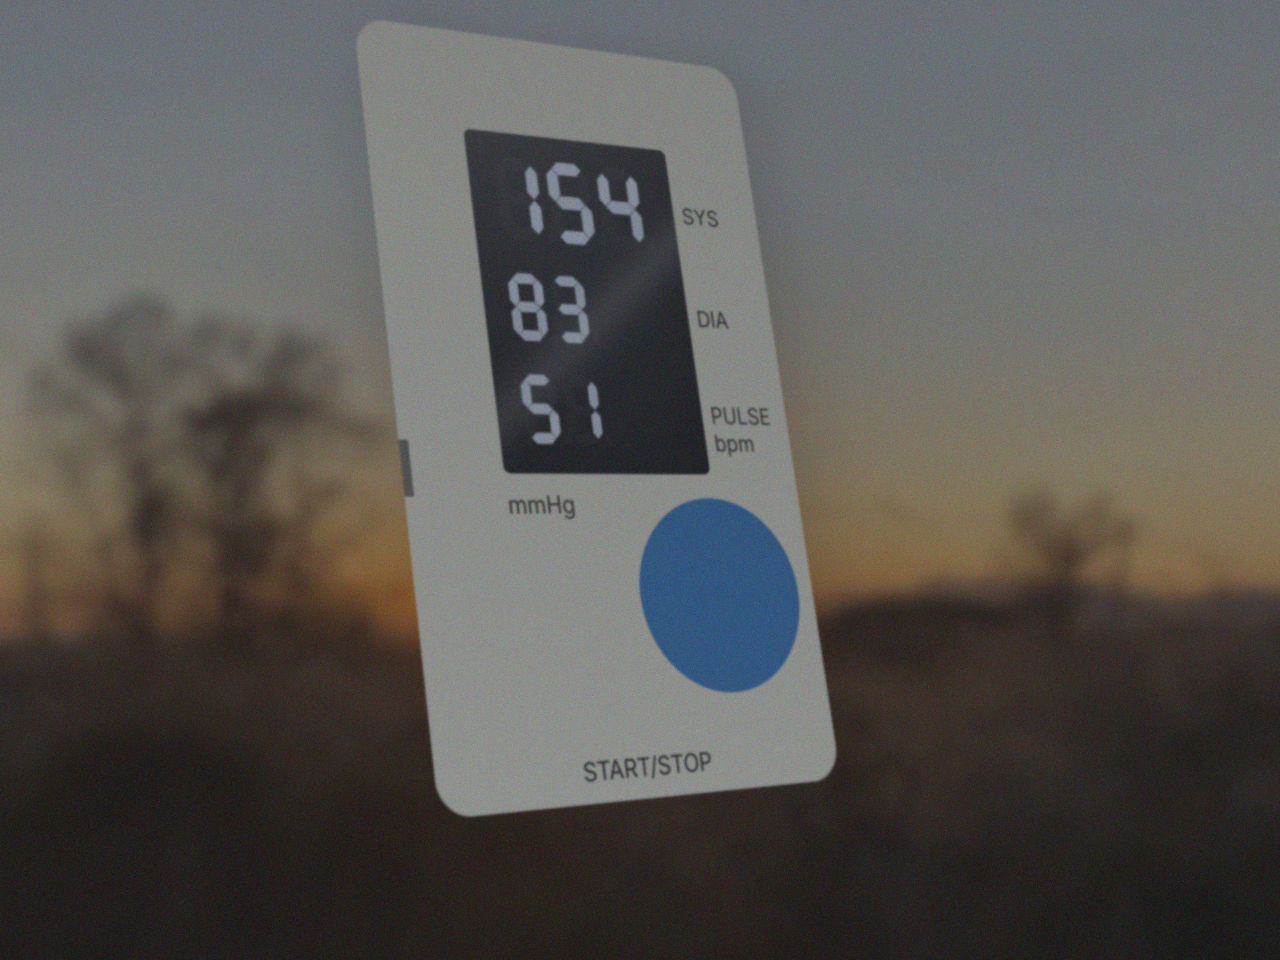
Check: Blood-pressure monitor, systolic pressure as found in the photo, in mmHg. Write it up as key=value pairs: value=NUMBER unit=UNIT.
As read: value=154 unit=mmHg
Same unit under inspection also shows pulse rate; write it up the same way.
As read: value=51 unit=bpm
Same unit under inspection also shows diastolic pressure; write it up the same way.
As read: value=83 unit=mmHg
